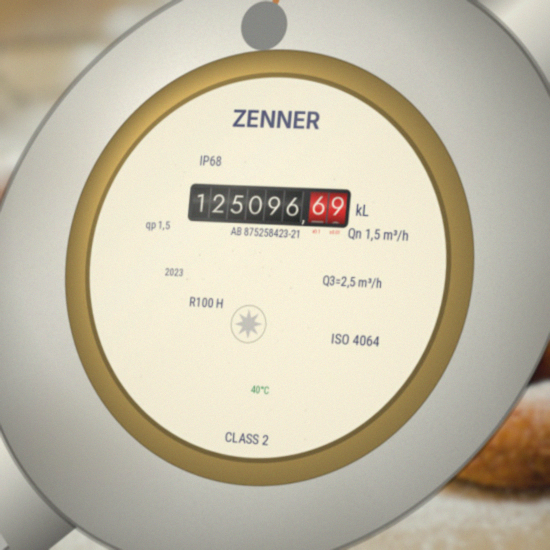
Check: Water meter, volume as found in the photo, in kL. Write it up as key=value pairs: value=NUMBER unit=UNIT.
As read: value=125096.69 unit=kL
